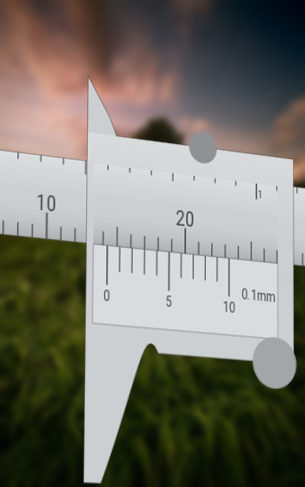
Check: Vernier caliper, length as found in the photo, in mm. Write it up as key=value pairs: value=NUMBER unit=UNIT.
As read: value=14.3 unit=mm
